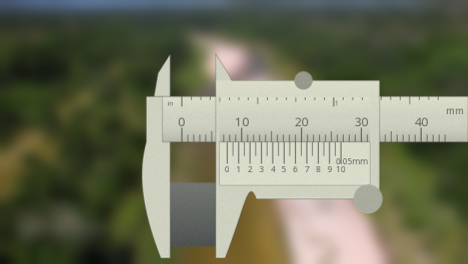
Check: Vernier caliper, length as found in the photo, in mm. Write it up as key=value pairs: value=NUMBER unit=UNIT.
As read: value=7.6 unit=mm
